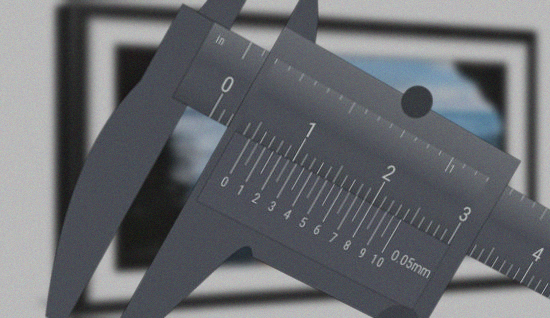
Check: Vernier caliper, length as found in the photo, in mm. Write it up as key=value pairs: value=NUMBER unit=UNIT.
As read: value=4.8 unit=mm
